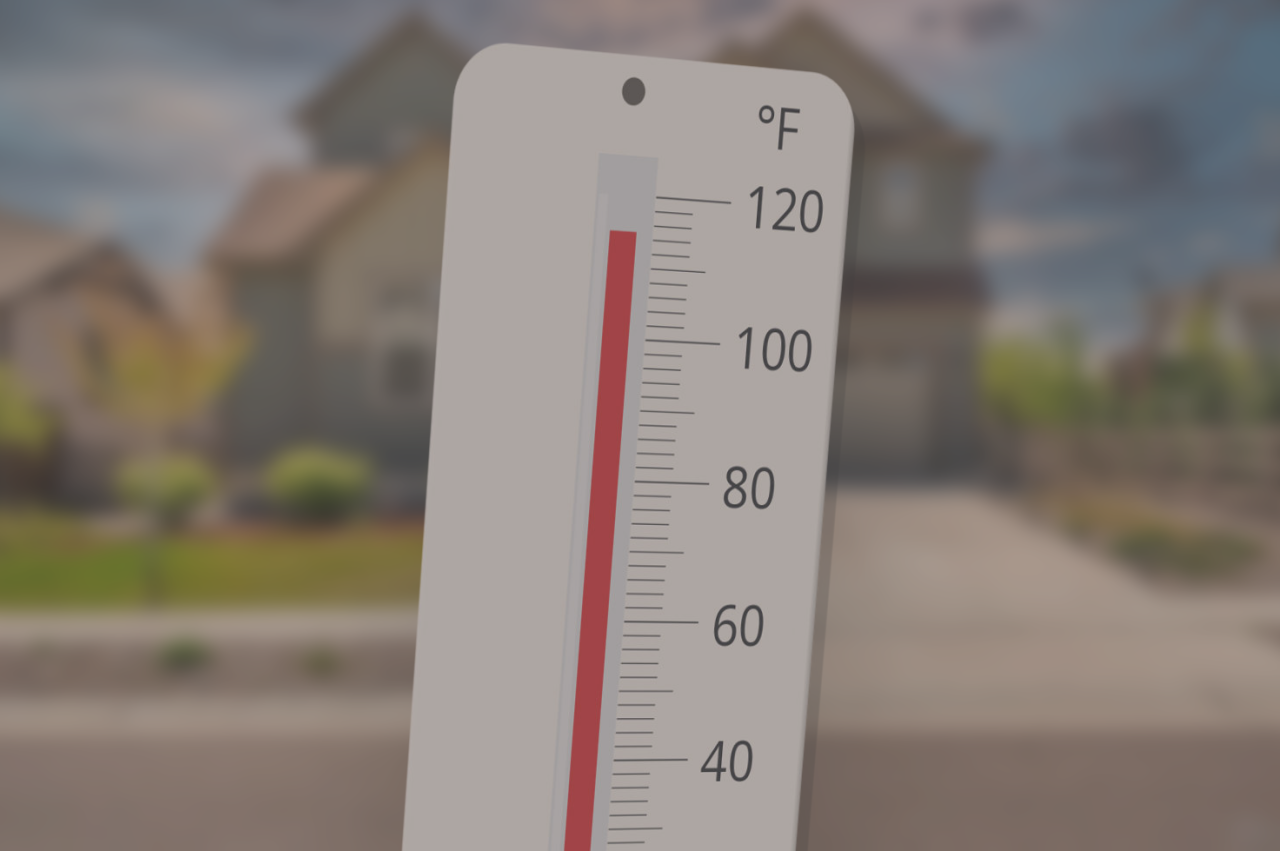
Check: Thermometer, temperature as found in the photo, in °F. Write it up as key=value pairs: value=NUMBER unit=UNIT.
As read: value=115 unit=°F
